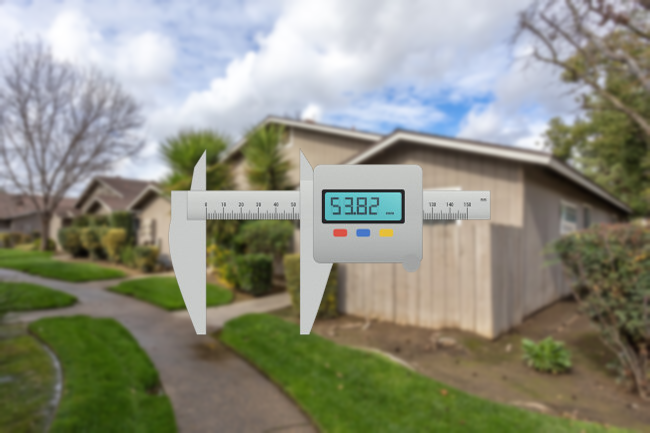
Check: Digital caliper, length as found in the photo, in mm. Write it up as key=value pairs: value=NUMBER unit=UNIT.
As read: value=53.82 unit=mm
